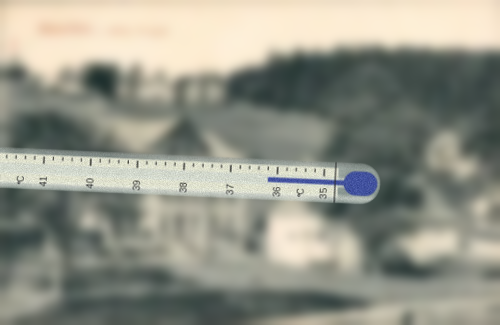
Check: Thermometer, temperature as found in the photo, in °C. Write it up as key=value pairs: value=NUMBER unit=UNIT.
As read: value=36.2 unit=°C
